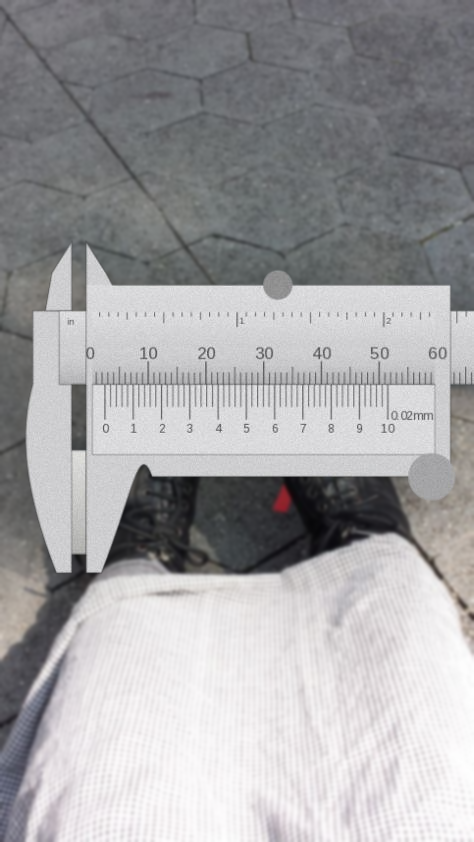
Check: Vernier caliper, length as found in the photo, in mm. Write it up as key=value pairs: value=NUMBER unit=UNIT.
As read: value=2.5 unit=mm
